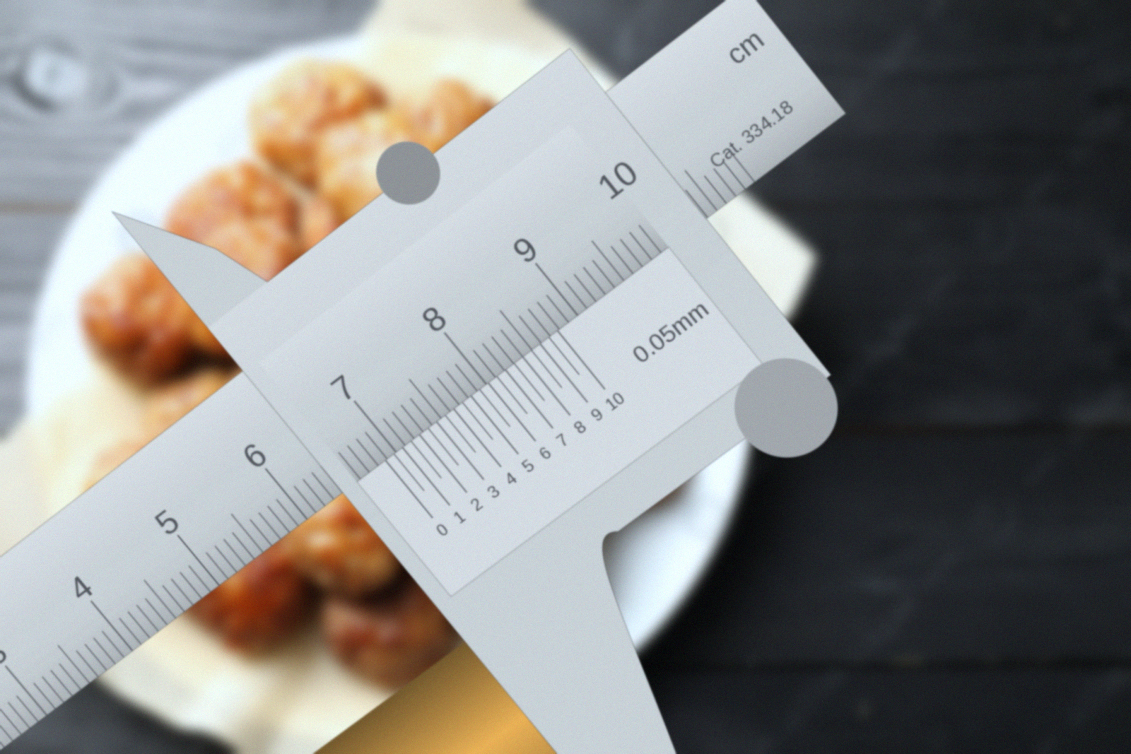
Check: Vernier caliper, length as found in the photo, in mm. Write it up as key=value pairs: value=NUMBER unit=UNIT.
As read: value=68.8 unit=mm
